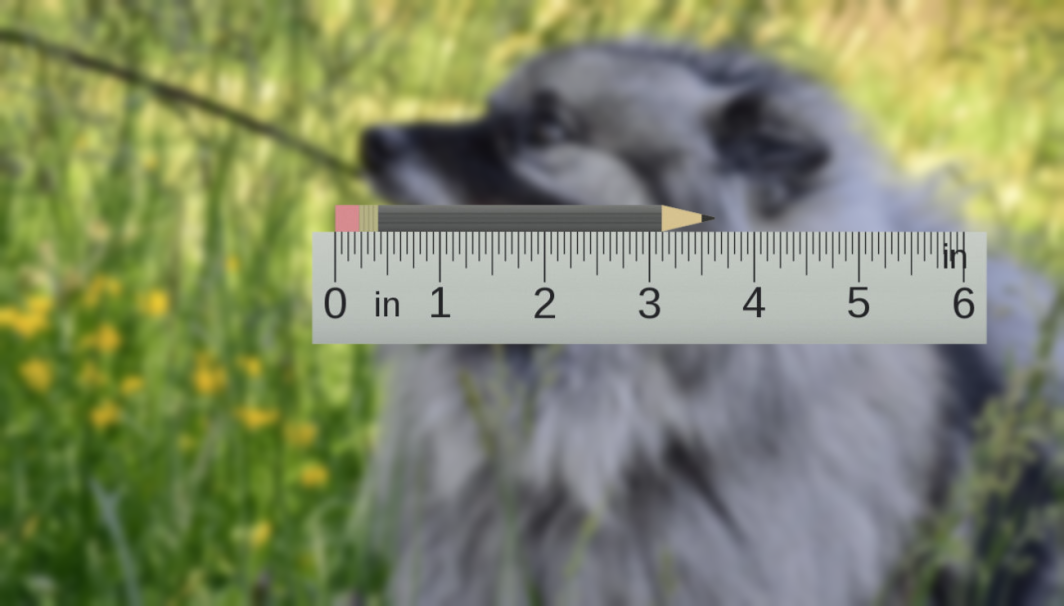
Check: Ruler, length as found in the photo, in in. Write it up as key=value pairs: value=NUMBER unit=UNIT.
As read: value=3.625 unit=in
